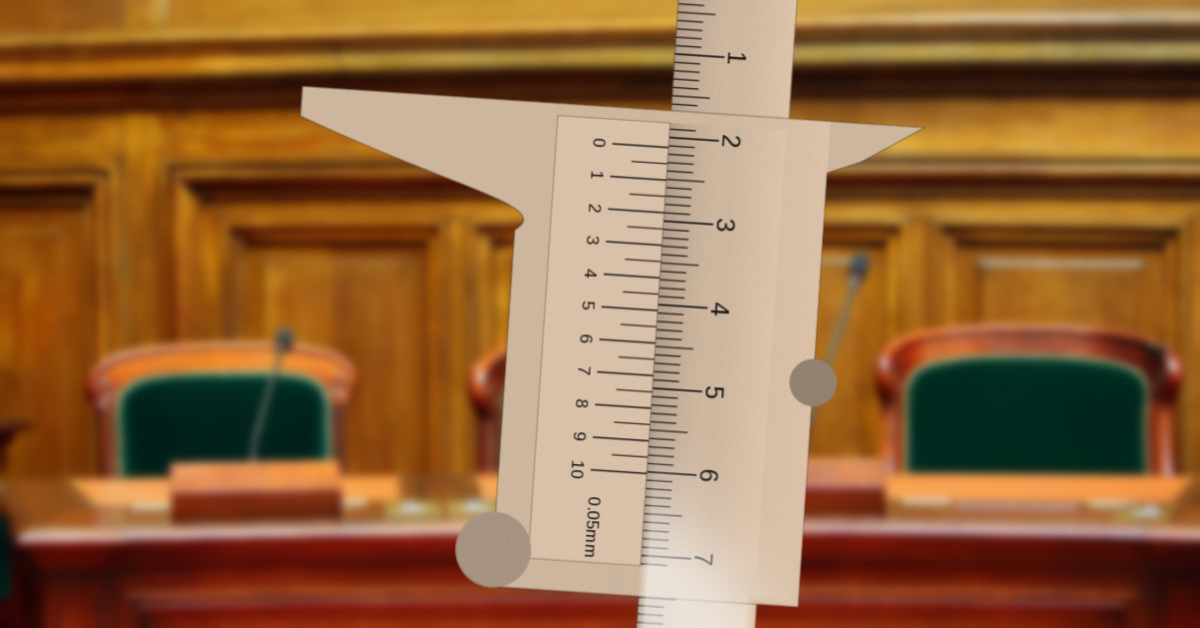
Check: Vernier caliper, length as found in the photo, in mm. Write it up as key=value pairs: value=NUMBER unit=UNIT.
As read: value=21.2 unit=mm
